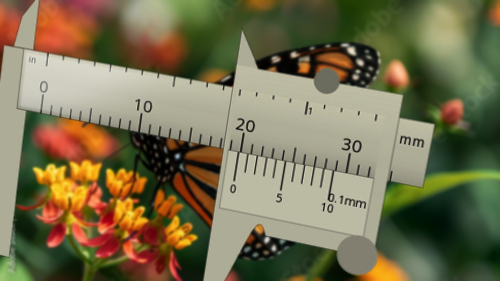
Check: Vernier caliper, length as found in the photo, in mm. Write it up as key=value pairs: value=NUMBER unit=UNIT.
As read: value=19.8 unit=mm
